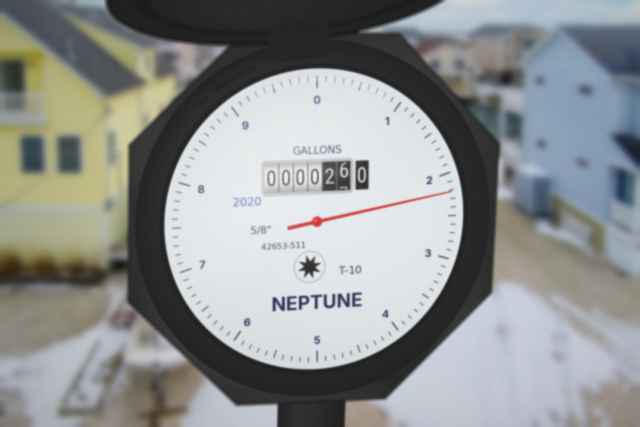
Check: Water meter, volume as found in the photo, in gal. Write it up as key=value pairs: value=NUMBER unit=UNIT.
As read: value=262.2 unit=gal
